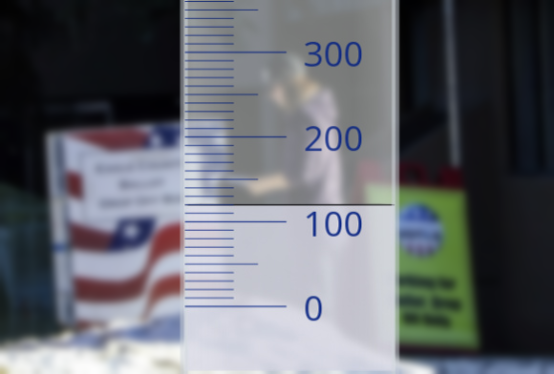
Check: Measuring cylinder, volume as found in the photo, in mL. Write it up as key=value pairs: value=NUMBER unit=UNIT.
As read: value=120 unit=mL
